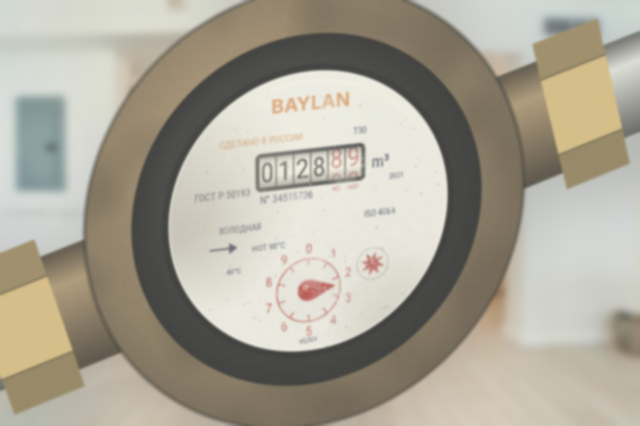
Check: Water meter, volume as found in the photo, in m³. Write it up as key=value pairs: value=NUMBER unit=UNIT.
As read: value=128.892 unit=m³
